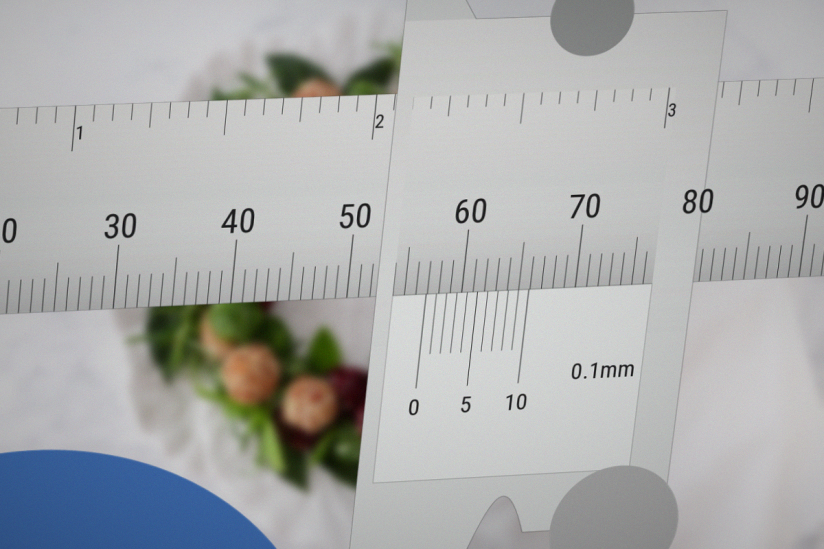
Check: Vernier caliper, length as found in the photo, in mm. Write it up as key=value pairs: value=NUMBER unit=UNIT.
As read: value=56.9 unit=mm
